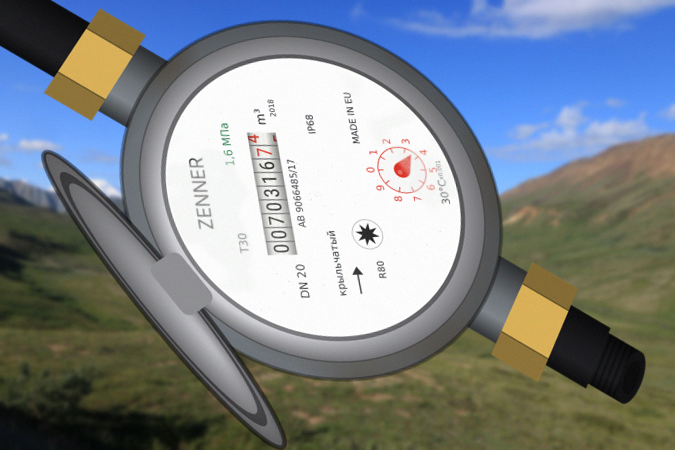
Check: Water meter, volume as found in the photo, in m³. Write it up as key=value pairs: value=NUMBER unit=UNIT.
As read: value=70316.743 unit=m³
